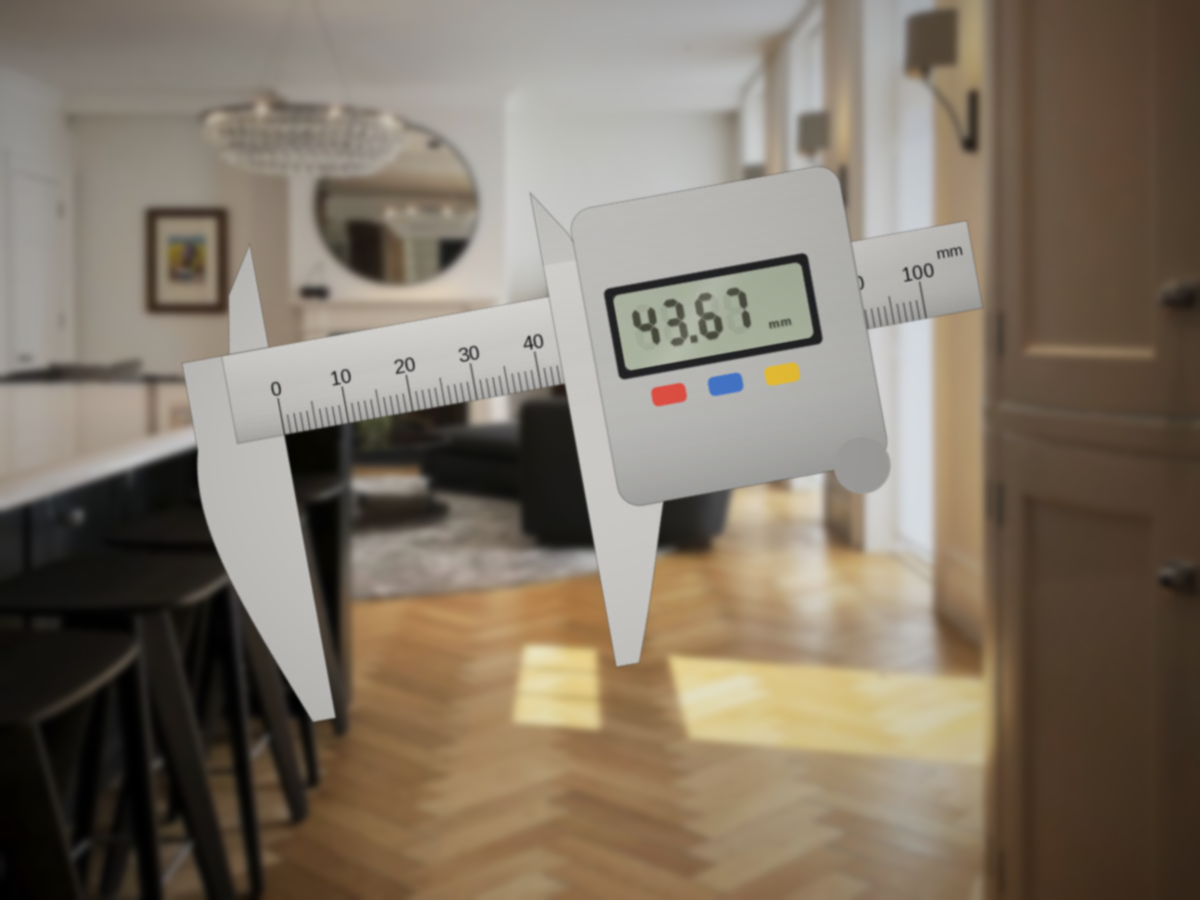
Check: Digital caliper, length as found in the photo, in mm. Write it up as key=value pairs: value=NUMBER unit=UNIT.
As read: value=43.67 unit=mm
